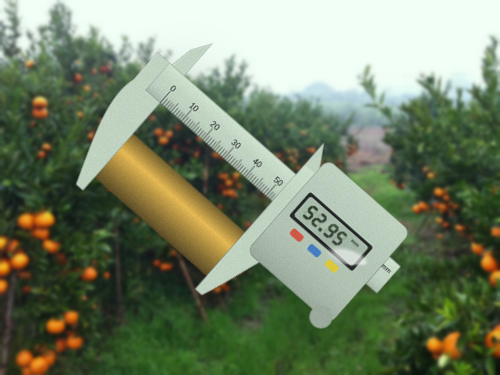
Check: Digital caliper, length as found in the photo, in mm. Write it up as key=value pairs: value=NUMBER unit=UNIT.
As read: value=52.95 unit=mm
